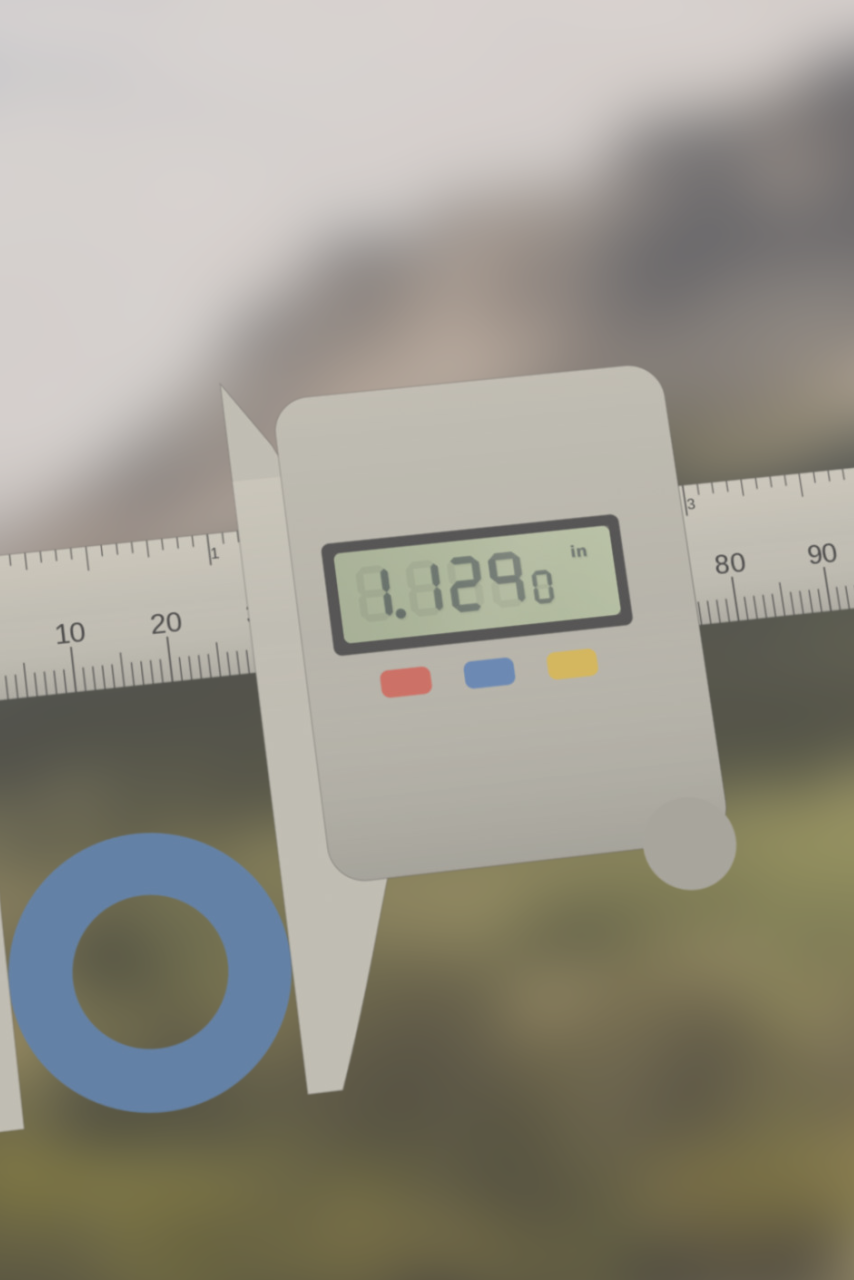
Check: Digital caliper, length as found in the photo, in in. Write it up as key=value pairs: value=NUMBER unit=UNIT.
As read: value=1.1290 unit=in
